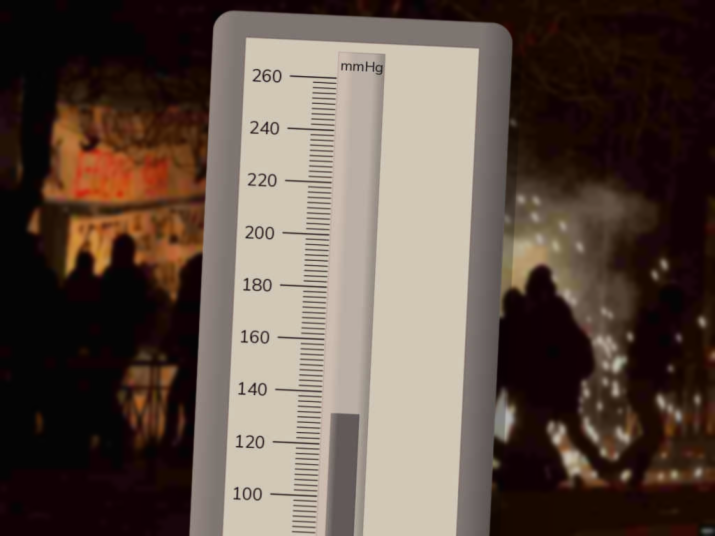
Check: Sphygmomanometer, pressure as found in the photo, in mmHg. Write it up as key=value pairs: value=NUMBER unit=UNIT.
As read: value=132 unit=mmHg
